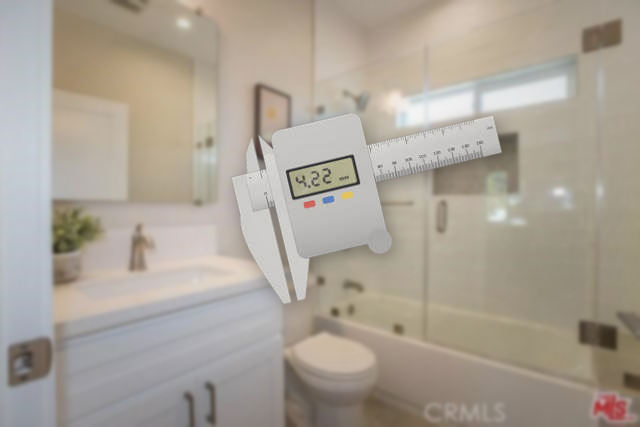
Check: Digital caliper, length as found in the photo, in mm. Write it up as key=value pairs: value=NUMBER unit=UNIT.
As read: value=4.22 unit=mm
